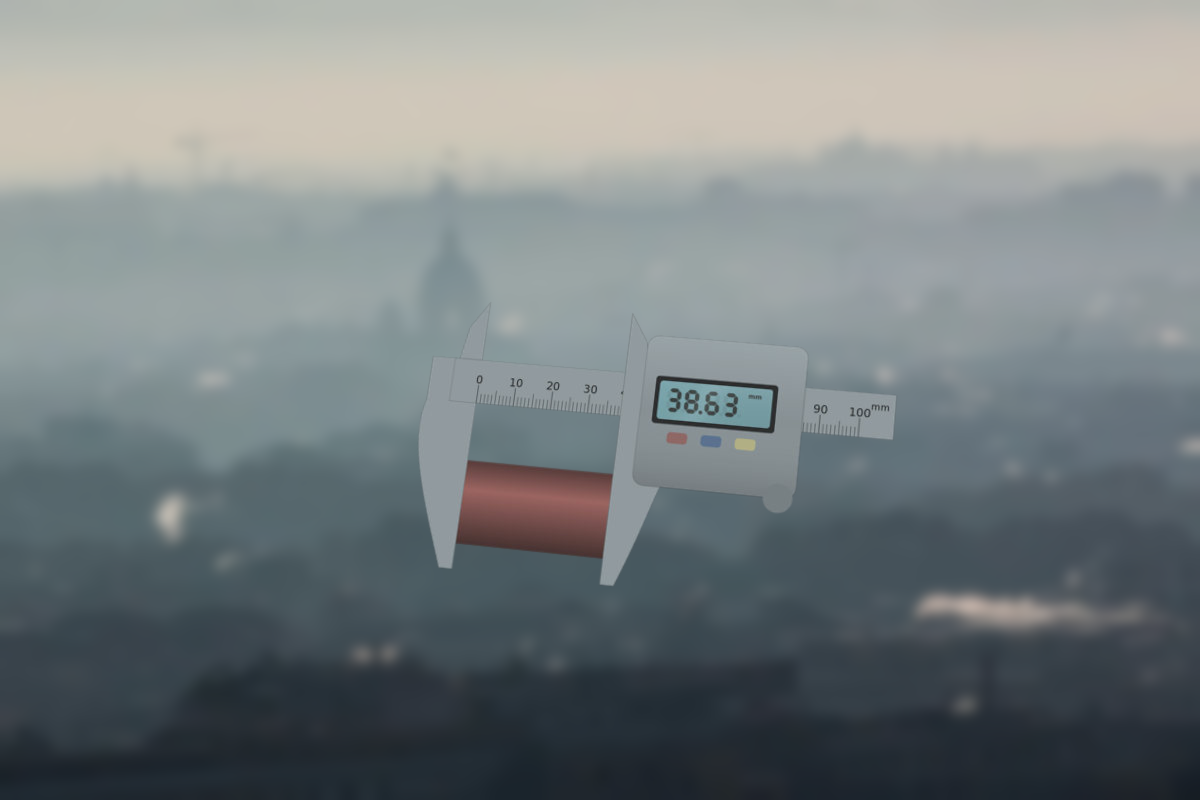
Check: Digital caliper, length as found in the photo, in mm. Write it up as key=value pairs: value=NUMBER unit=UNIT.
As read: value=38.63 unit=mm
